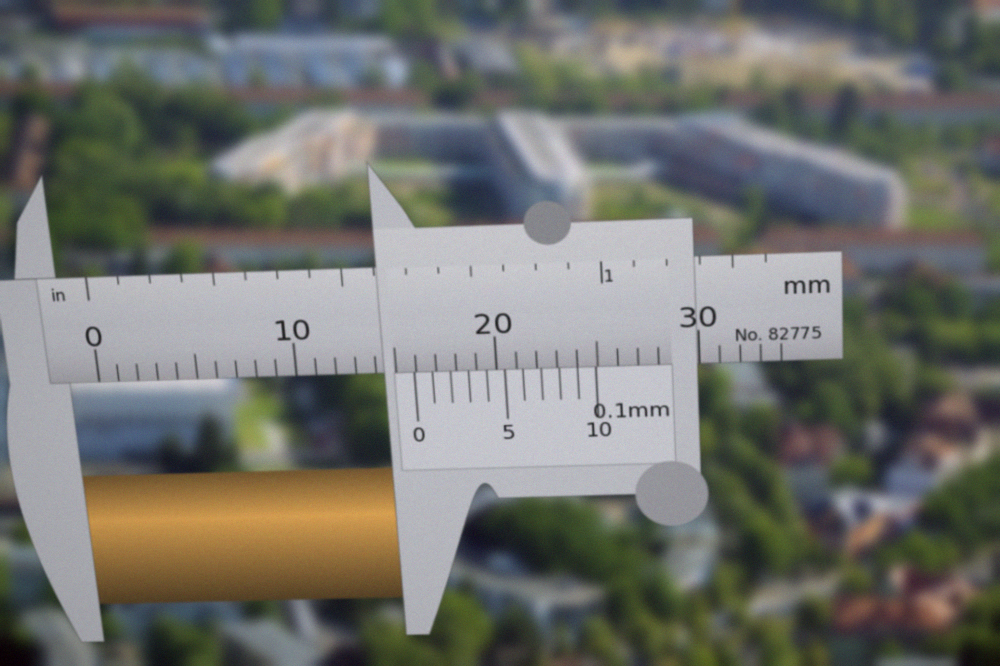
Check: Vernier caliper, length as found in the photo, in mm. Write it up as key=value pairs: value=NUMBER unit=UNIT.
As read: value=15.9 unit=mm
